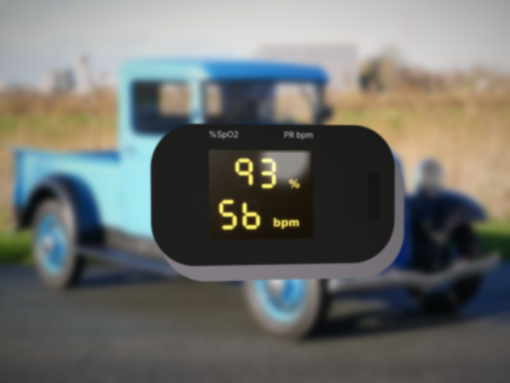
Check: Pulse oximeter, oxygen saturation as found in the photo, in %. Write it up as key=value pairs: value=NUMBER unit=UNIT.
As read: value=93 unit=%
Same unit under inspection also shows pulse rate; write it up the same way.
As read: value=56 unit=bpm
